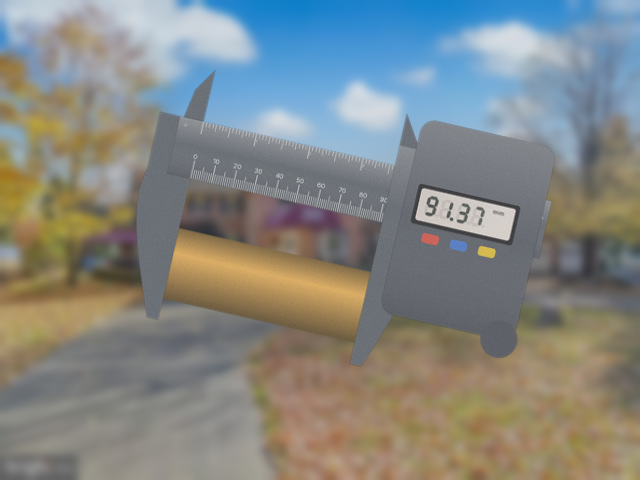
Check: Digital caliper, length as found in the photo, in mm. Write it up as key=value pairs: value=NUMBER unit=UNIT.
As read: value=91.37 unit=mm
